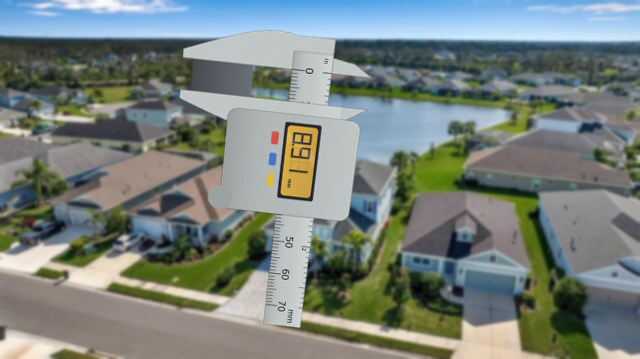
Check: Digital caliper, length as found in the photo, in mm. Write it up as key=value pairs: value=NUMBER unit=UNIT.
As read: value=8.91 unit=mm
